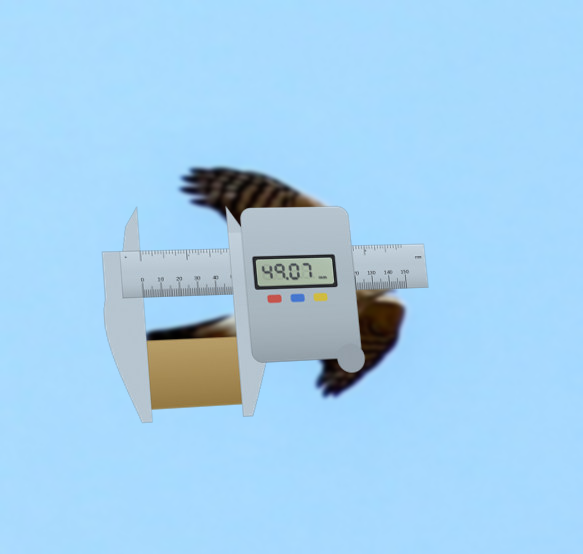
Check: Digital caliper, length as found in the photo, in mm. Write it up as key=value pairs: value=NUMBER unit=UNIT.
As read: value=49.07 unit=mm
